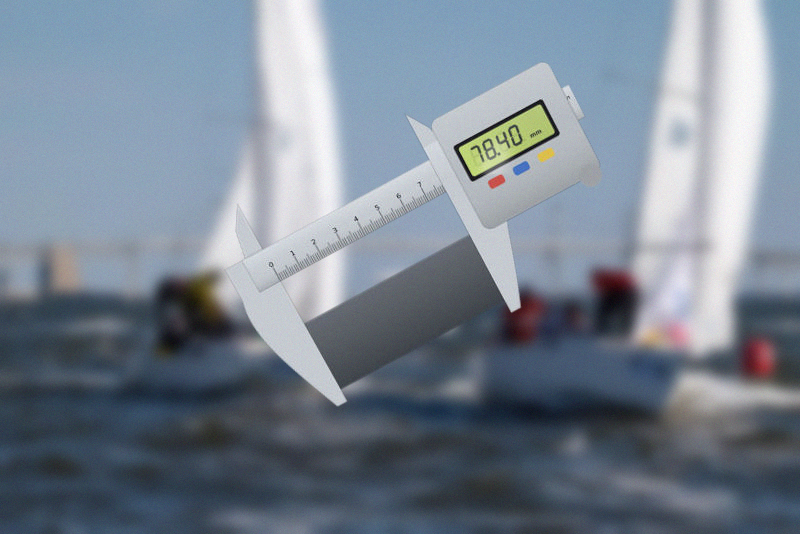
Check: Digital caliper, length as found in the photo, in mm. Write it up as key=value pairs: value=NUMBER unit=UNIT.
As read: value=78.40 unit=mm
